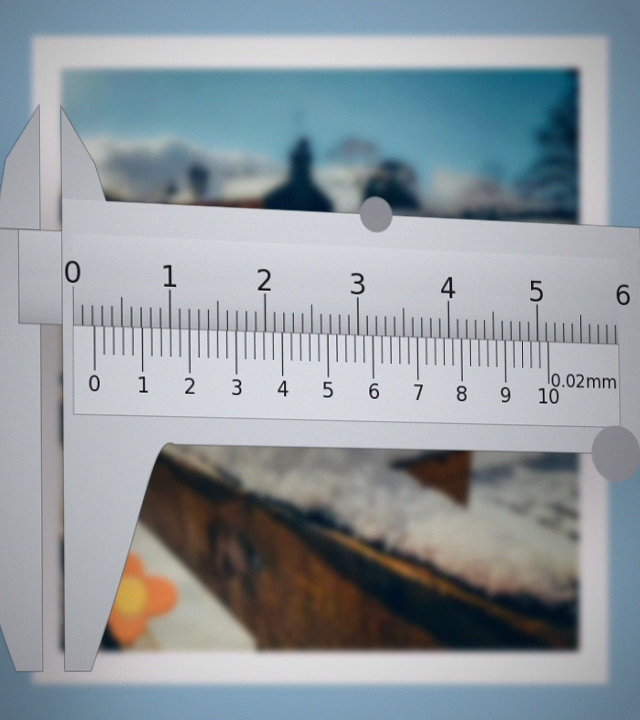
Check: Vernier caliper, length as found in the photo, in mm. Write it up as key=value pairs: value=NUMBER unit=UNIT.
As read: value=2.2 unit=mm
